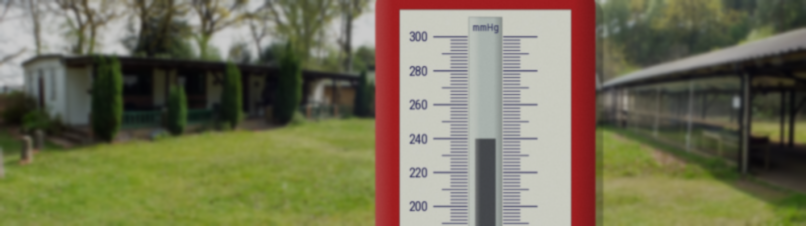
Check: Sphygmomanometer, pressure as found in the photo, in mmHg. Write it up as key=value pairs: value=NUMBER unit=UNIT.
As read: value=240 unit=mmHg
